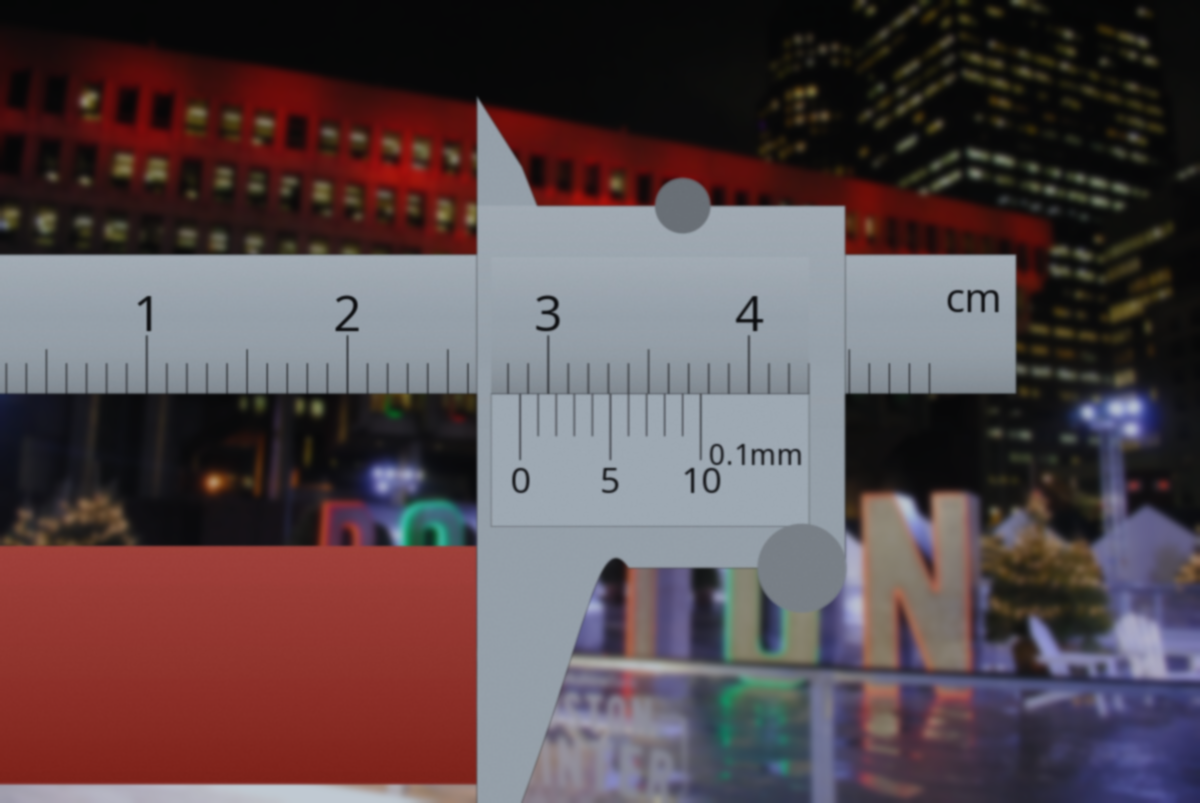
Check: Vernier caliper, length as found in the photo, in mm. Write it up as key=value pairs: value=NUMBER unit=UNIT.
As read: value=28.6 unit=mm
